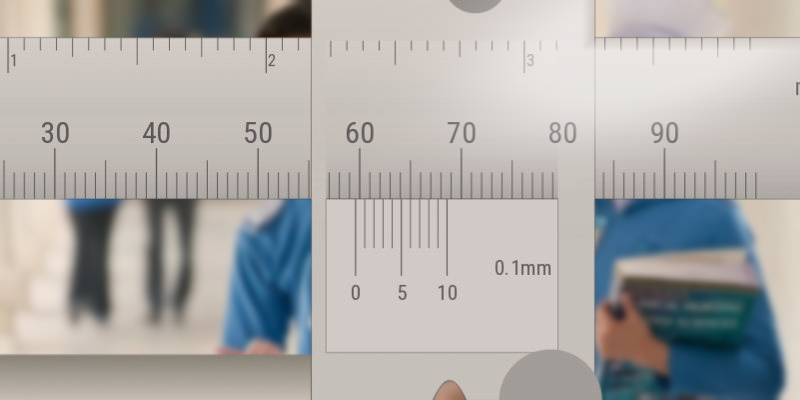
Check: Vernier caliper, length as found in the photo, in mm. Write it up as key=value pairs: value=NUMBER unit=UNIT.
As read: value=59.6 unit=mm
